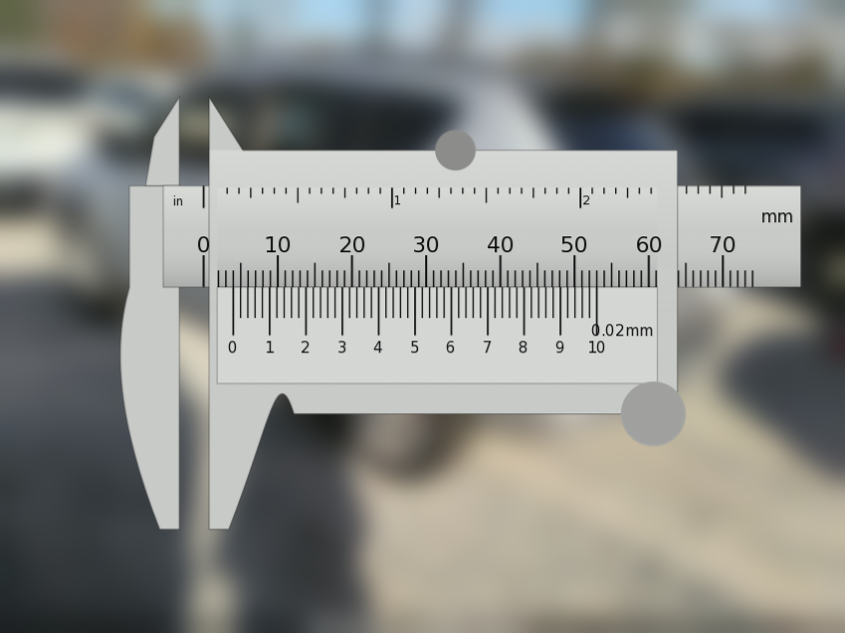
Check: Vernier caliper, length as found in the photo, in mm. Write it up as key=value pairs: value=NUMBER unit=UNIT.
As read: value=4.0 unit=mm
